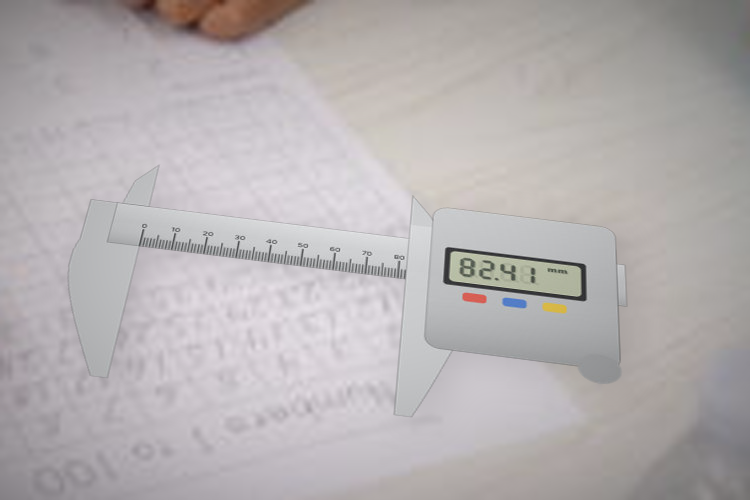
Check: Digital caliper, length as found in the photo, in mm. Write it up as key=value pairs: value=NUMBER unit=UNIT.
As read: value=82.41 unit=mm
